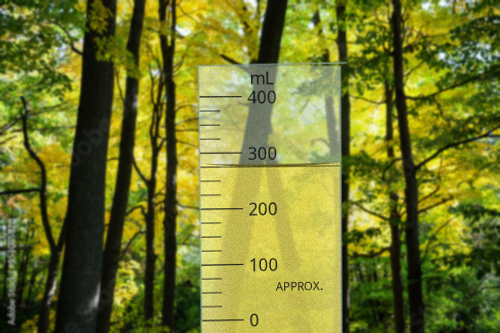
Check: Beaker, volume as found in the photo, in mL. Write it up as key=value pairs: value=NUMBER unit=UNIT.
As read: value=275 unit=mL
